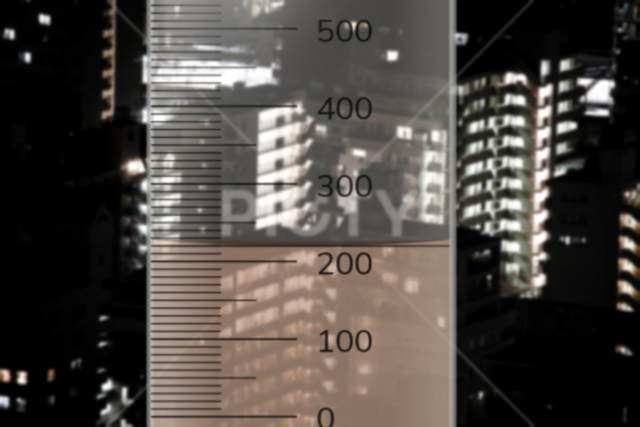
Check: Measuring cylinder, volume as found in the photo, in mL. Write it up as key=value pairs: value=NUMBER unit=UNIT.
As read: value=220 unit=mL
